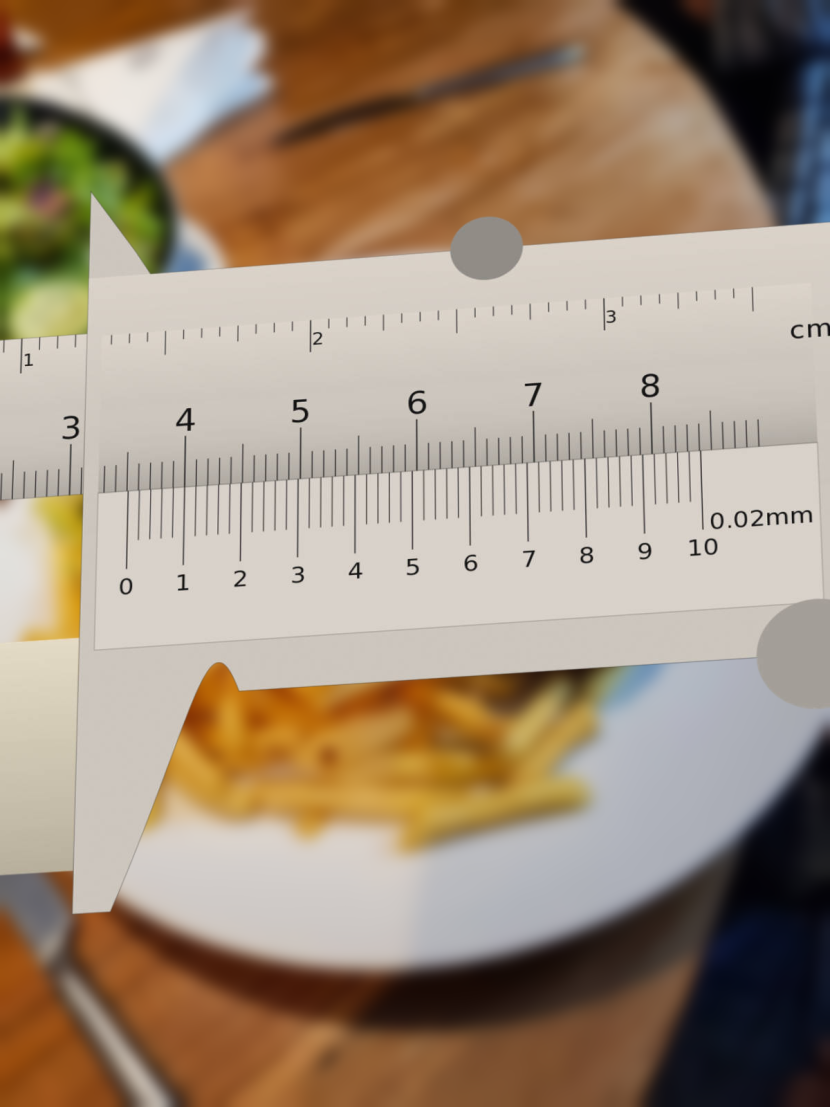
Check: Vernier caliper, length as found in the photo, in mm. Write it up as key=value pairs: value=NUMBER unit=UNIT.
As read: value=35.1 unit=mm
